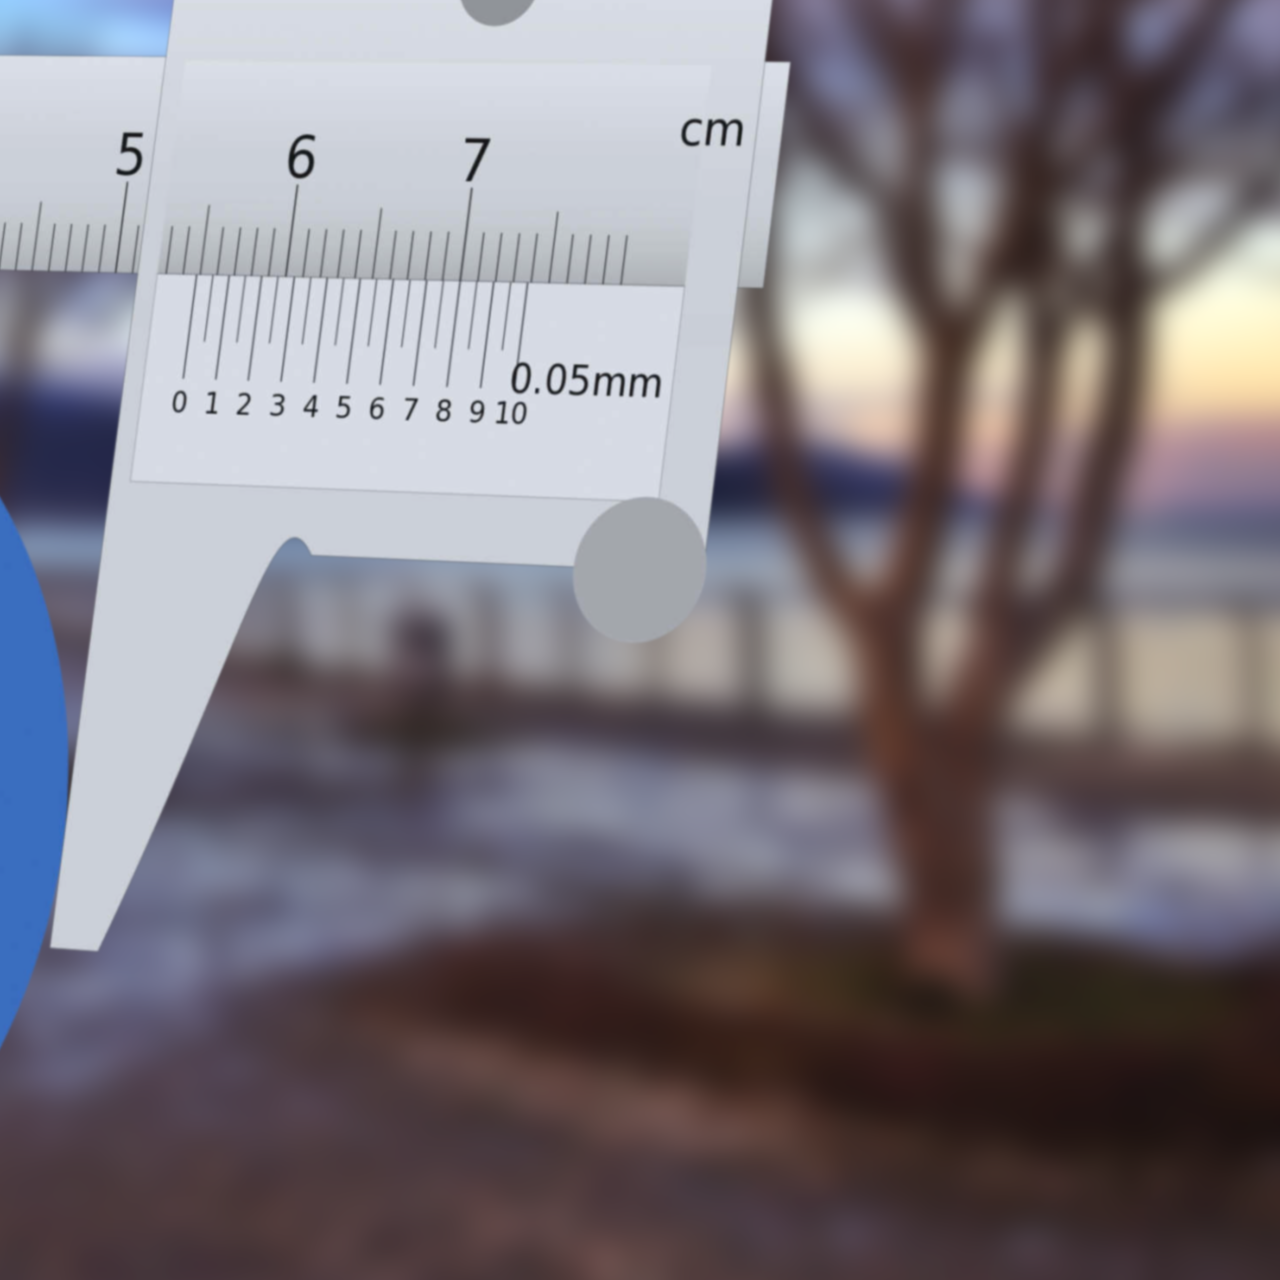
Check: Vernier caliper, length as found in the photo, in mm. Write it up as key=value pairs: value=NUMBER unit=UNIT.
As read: value=54.8 unit=mm
